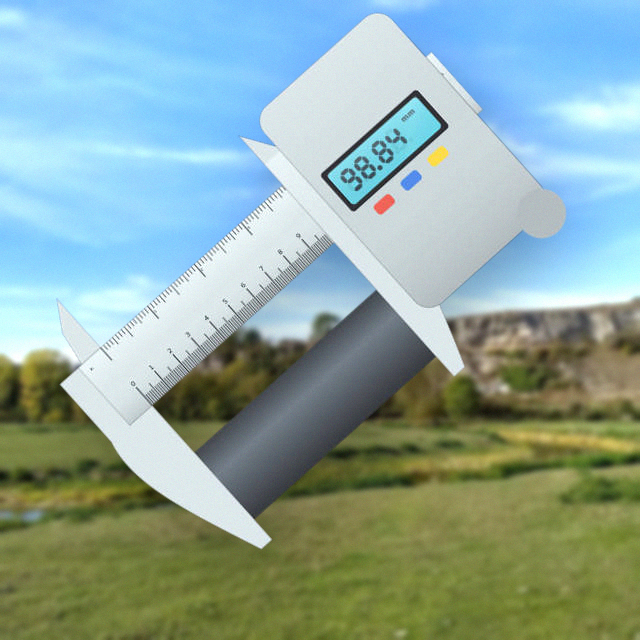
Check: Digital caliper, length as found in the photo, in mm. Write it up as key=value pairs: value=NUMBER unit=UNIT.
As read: value=98.84 unit=mm
